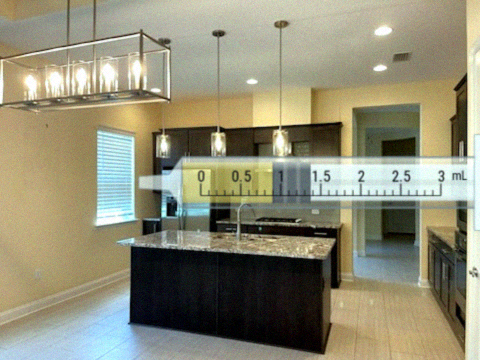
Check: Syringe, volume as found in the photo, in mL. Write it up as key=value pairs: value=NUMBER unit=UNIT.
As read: value=0.9 unit=mL
